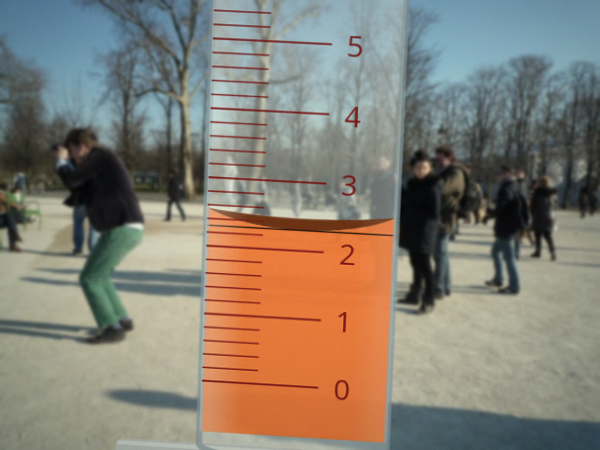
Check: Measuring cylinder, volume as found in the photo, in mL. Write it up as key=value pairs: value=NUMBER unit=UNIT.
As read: value=2.3 unit=mL
